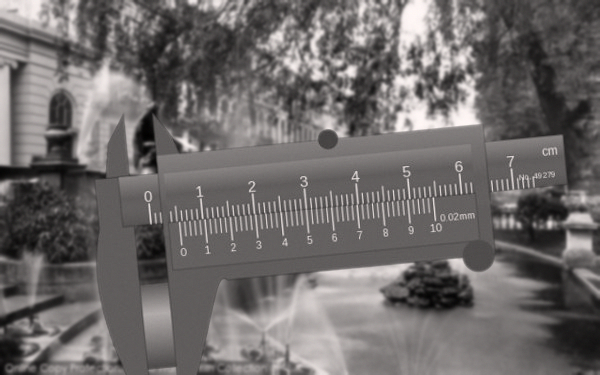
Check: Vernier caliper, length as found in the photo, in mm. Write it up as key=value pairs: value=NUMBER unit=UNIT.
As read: value=5.5 unit=mm
